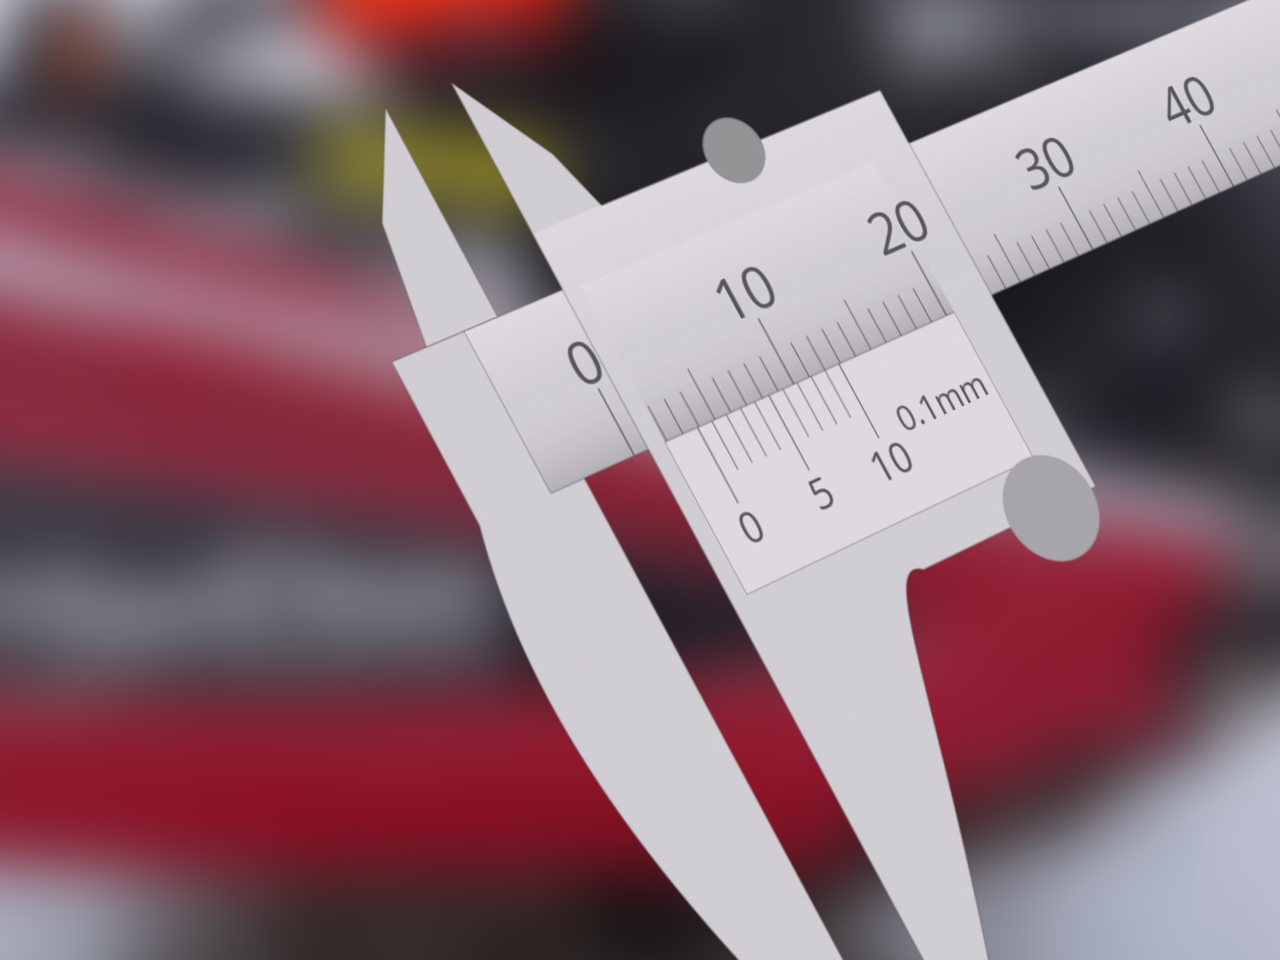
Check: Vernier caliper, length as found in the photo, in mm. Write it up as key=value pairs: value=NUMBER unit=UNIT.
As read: value=3.9 unit=mm
